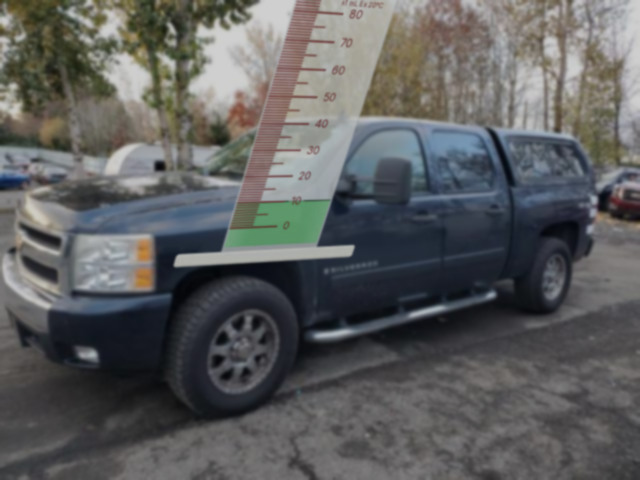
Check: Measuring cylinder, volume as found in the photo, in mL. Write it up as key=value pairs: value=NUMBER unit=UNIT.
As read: value=10 unit=mL
